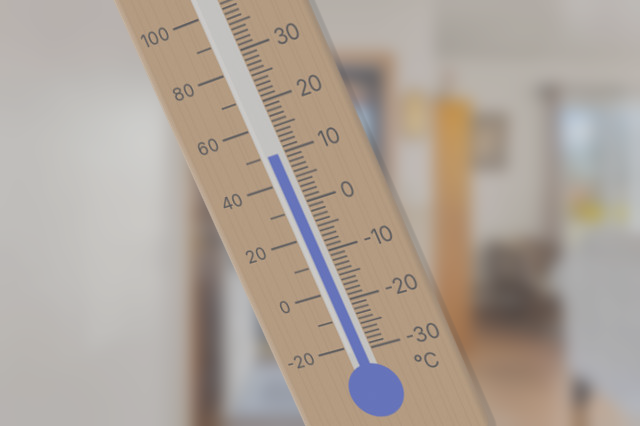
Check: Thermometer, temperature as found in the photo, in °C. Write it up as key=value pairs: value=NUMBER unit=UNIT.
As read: value=10 unit=°C
